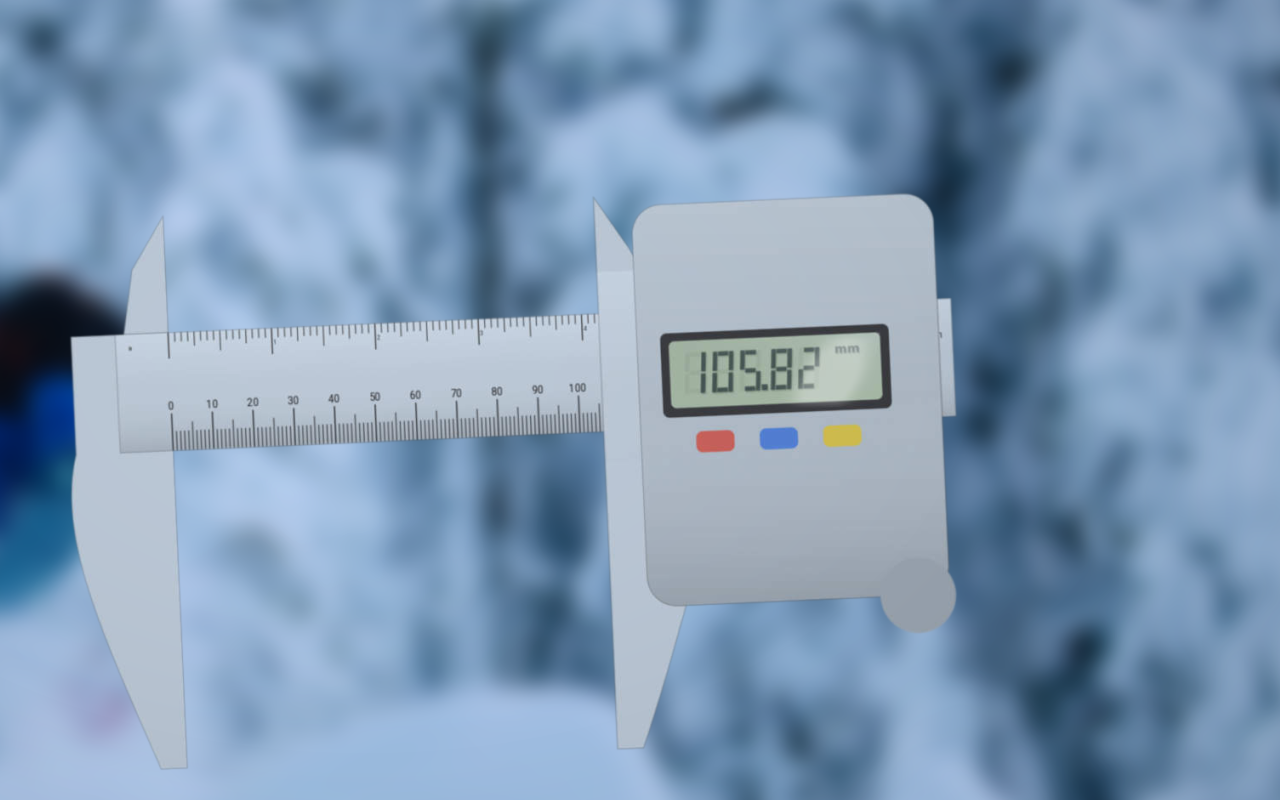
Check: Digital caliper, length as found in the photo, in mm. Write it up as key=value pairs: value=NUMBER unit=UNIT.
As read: value=105.82 unit=mm
